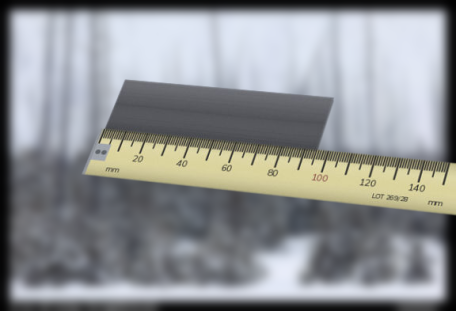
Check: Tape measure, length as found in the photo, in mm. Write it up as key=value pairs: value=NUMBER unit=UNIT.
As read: value=95 unit=mm
